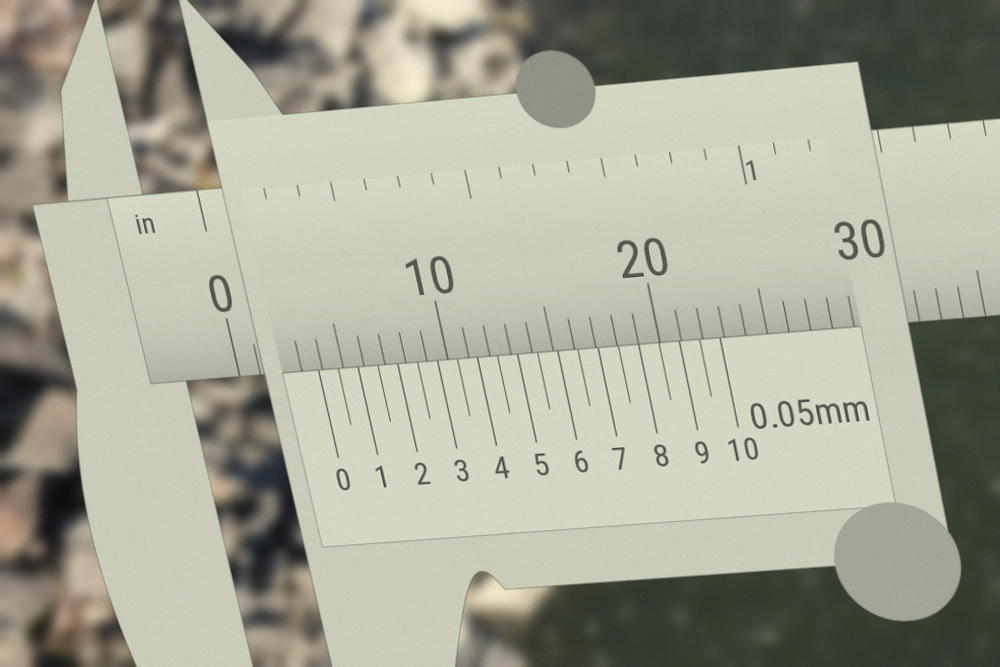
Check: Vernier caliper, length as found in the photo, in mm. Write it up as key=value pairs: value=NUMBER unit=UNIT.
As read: value=3.8 unit=mm
